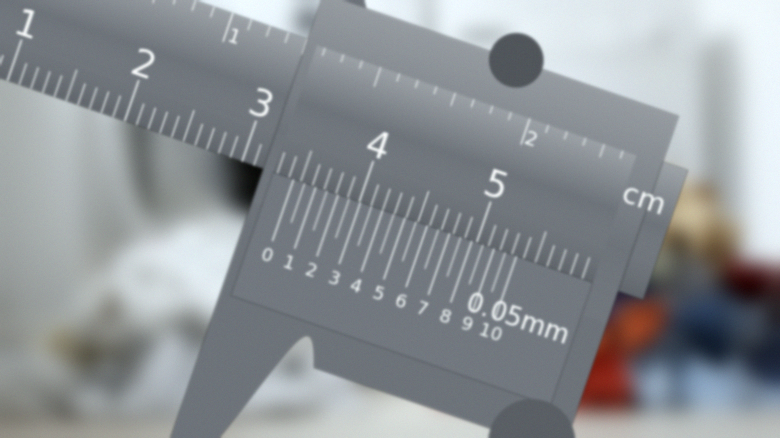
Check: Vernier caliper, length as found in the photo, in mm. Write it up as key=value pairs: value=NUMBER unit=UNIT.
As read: value=34.4 unit=mm
